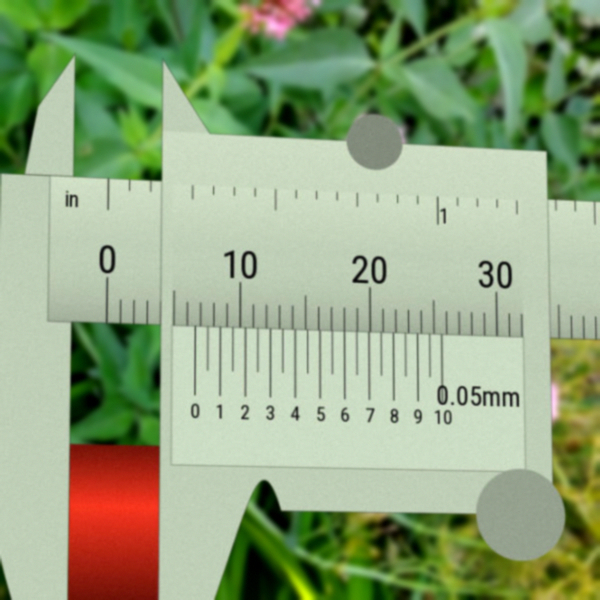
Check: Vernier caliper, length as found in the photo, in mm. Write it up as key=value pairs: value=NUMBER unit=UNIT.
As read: value=6.6 unit=mm
